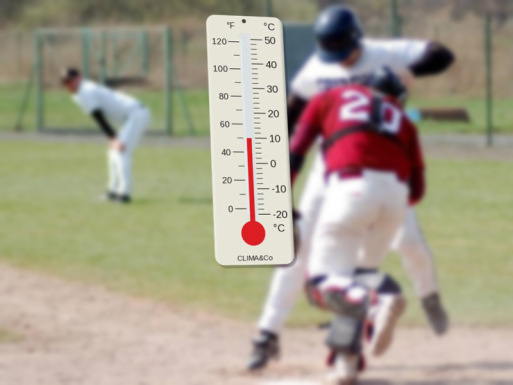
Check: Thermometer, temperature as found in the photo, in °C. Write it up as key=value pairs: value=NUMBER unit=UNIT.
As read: value=10 unit=°C
